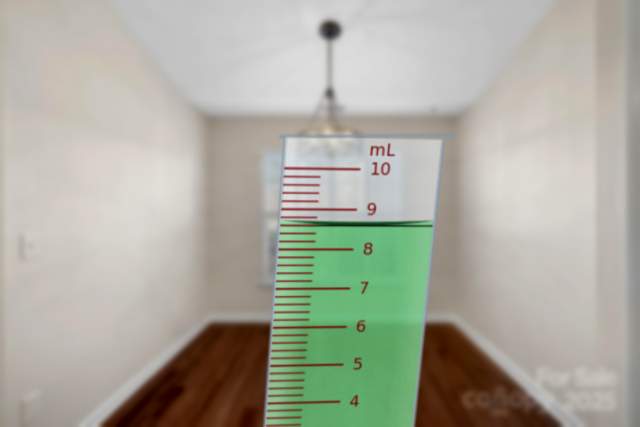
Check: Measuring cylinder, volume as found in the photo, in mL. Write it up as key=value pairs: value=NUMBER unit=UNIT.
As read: value=8.6 unit=mL
